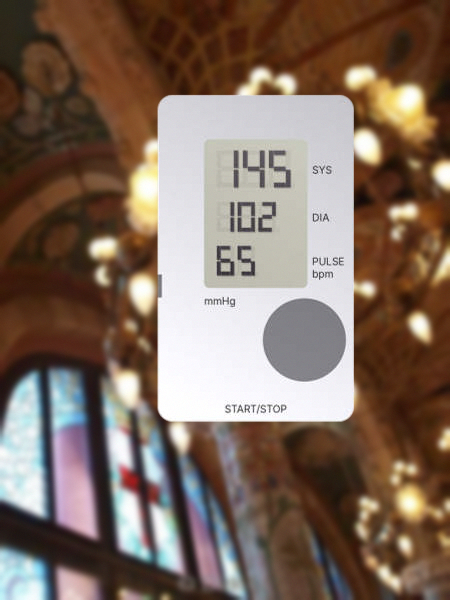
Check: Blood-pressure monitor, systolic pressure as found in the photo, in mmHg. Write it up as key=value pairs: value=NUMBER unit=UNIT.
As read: value=145 unit=mmHg
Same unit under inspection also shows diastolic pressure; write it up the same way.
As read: value=102 unit=mmHg
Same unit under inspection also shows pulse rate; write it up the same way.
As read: value=65 unit=bpm
